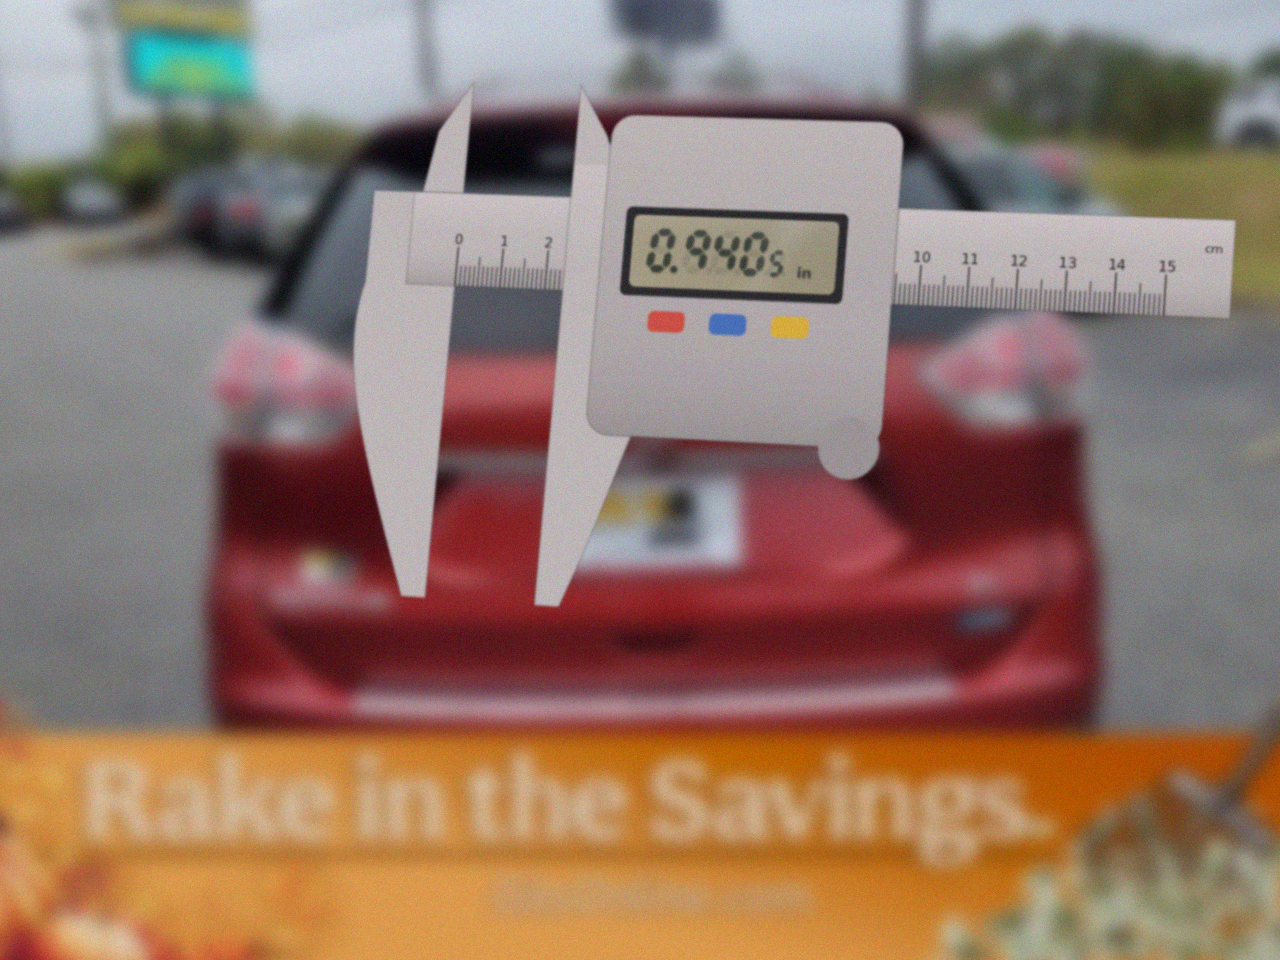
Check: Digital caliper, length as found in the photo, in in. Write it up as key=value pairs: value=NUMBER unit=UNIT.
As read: value=0.9405 unit=in
